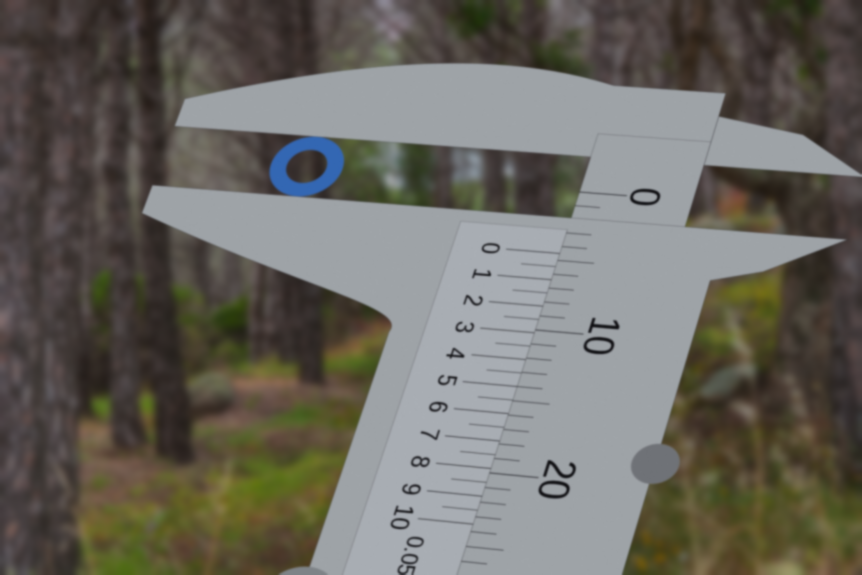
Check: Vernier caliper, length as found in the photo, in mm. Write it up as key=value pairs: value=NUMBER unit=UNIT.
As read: value=4.5 unit=mm
